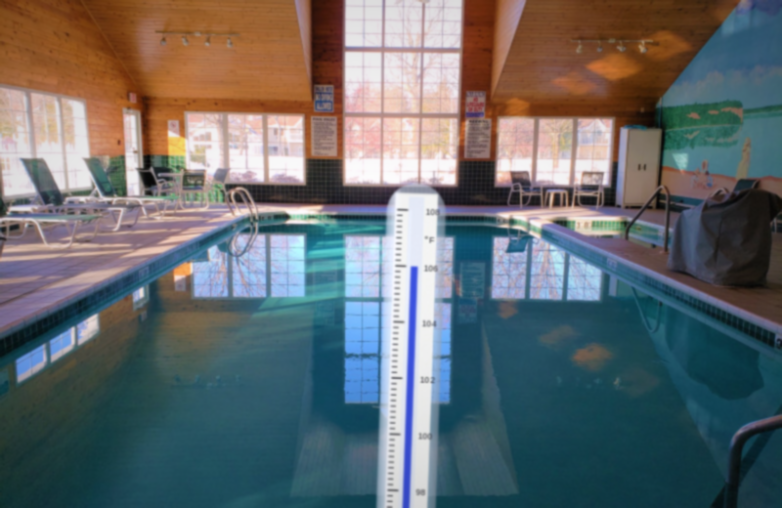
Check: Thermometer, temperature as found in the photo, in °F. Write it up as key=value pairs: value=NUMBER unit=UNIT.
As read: value=106 unit=°F
